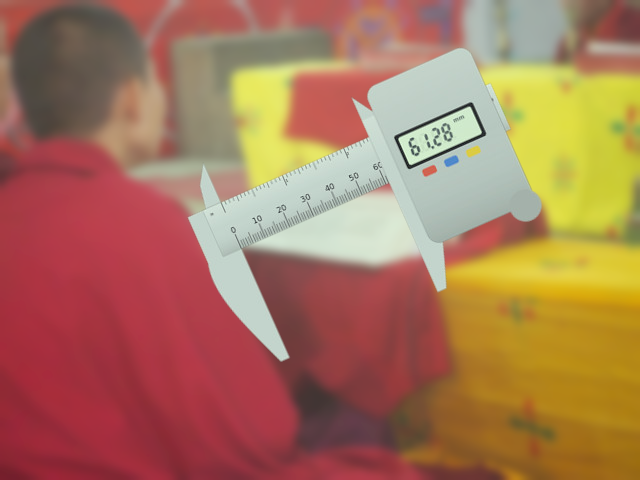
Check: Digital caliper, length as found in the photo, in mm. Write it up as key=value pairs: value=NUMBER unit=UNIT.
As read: value=61.28 unit=mm
